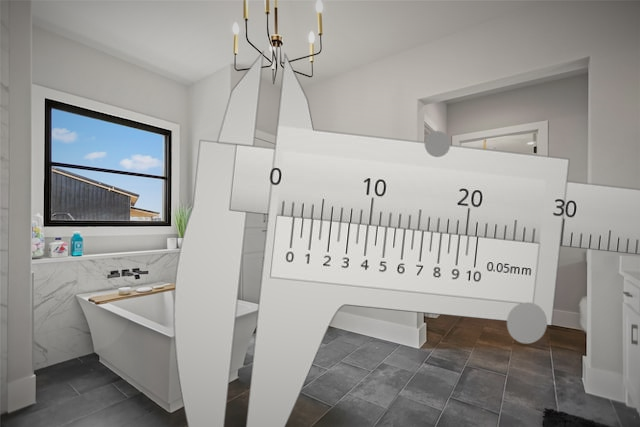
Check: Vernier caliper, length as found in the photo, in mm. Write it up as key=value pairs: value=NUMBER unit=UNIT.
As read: value=2.2 unit=mm
